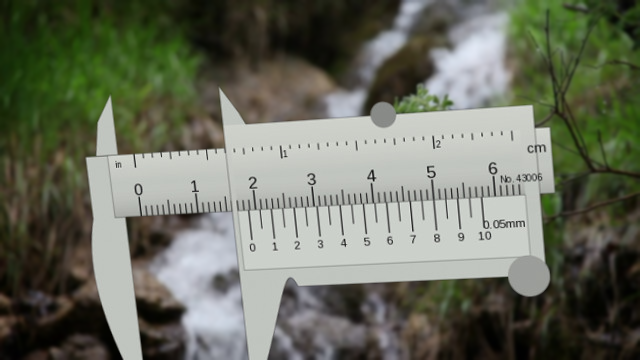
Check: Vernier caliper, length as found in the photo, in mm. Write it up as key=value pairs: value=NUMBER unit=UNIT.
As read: value=18.8 unit=mm
